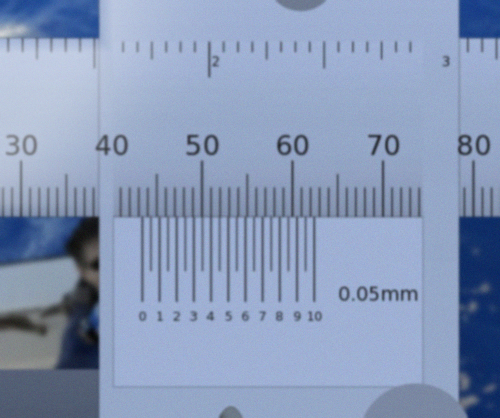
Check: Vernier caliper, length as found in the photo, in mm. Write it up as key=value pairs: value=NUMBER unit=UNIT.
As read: value=43.4 unit=mm
